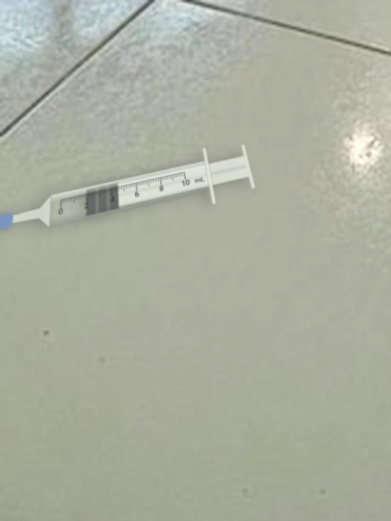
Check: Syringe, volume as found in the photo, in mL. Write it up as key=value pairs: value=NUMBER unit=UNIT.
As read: value=2 unit=mL
